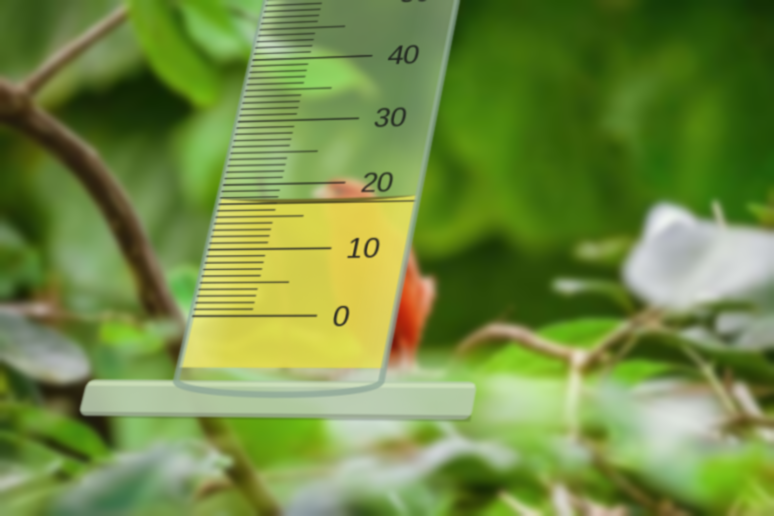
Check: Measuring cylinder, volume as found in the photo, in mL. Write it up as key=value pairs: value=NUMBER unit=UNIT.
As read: value=17 unit=mL
